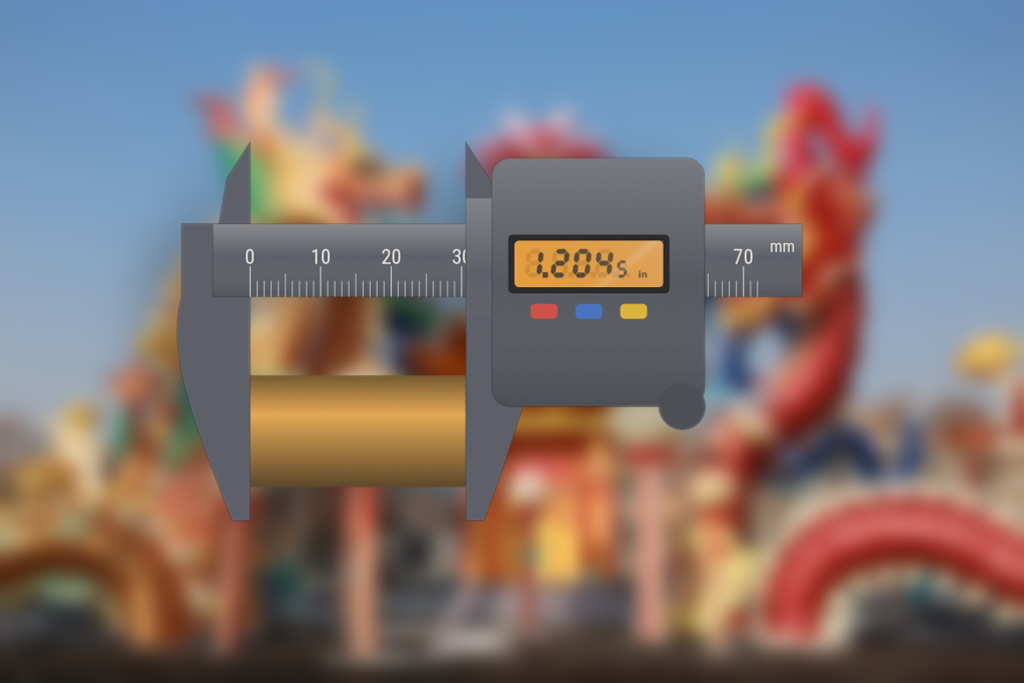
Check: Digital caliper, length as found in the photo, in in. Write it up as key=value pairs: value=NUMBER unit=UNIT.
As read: value=1.2045 unit=in
